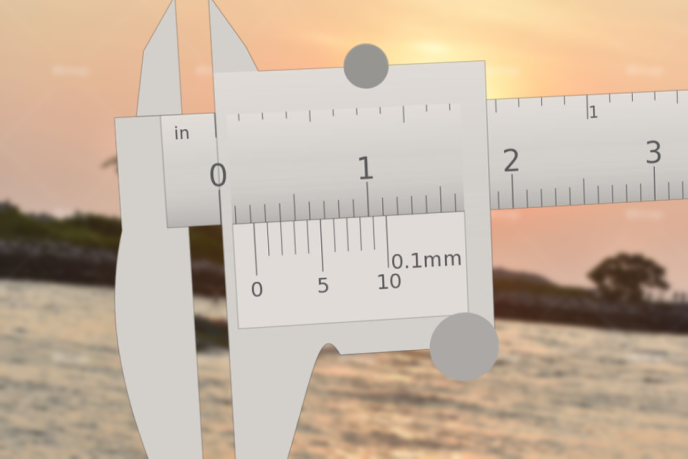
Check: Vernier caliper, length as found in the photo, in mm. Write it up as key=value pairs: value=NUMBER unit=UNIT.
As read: value=2.2 unit=mm
